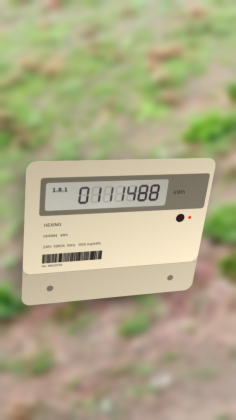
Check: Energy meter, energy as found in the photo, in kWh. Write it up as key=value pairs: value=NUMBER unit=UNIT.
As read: value=111488 unit=kWh
